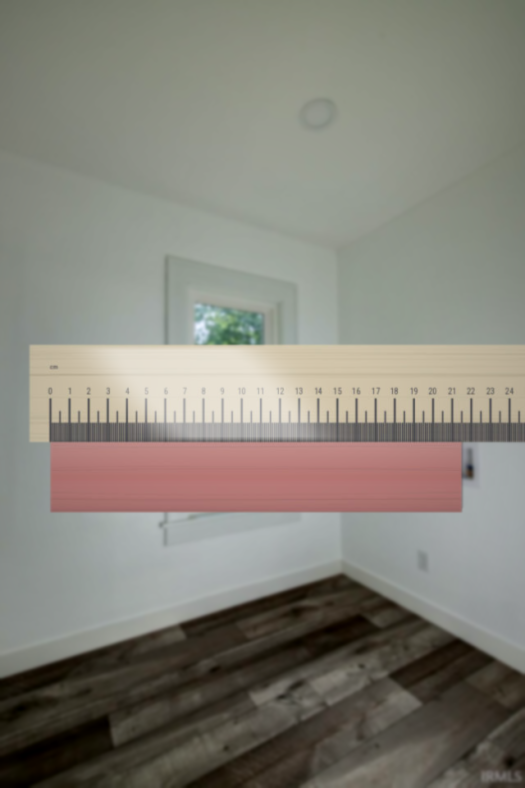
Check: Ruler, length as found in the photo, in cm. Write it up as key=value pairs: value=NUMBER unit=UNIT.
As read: value=21.5 unit=cm
